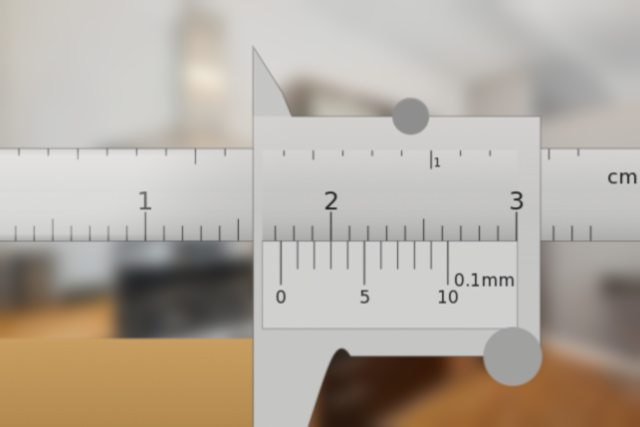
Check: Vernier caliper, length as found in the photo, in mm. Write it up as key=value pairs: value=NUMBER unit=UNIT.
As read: value=17.3 unit=mm
